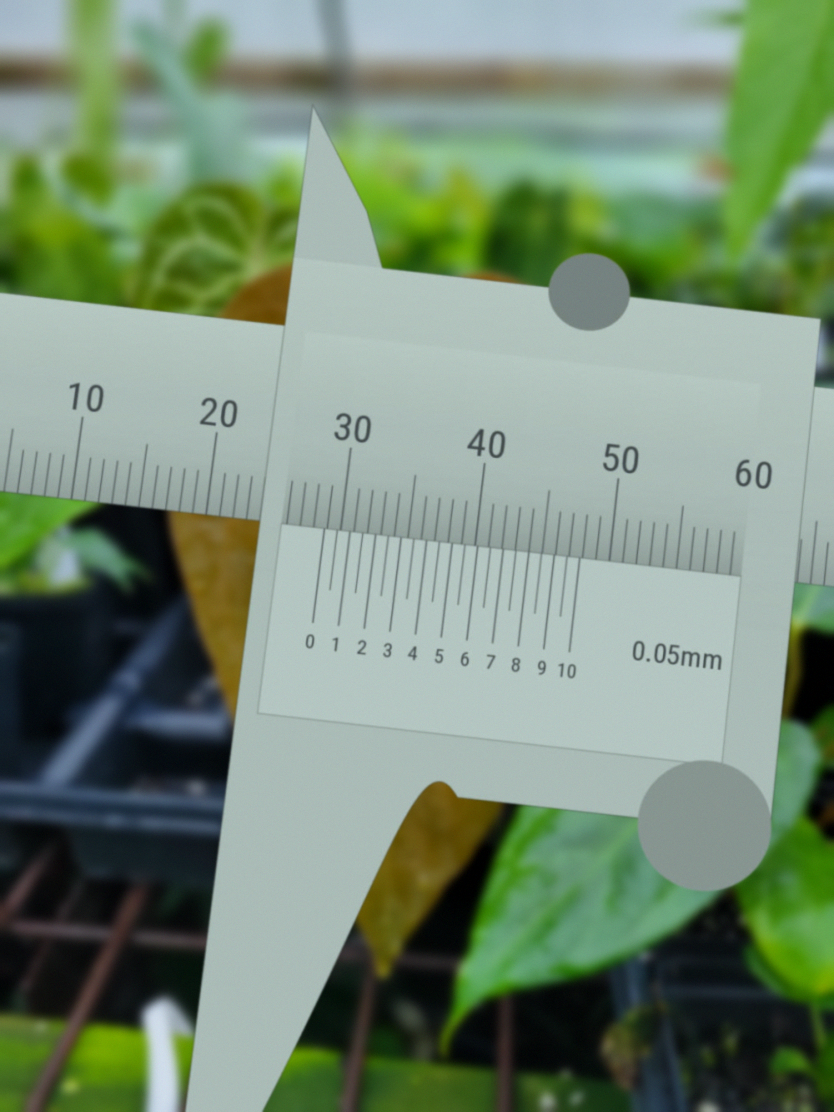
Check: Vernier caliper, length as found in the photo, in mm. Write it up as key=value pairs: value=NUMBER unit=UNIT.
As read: value=28.8 unit=mm
